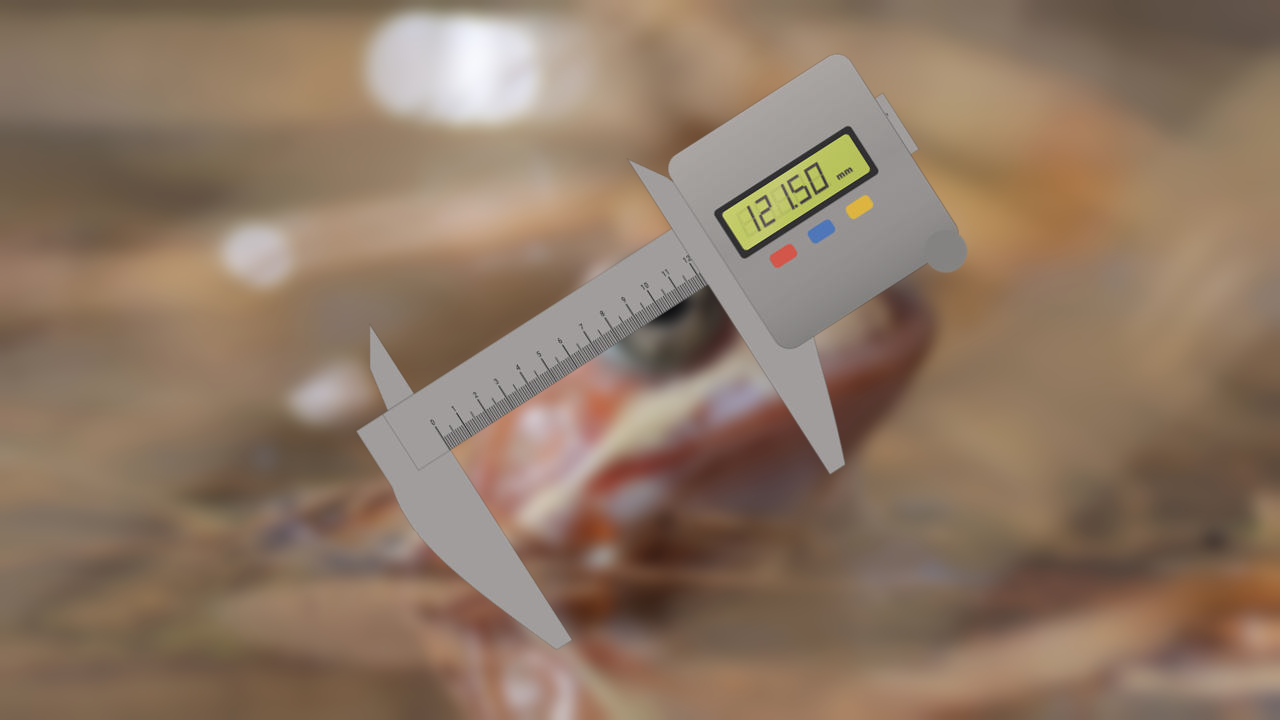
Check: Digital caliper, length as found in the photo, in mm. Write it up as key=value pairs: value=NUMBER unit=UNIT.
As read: value=121.50 unit=mm
